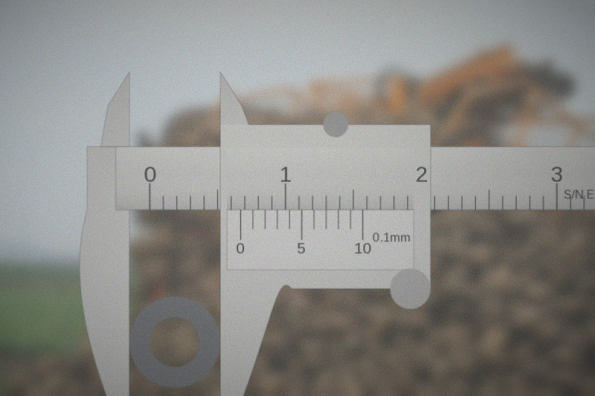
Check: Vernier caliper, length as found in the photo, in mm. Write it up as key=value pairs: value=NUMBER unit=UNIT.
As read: value=6.7 unit=mm
